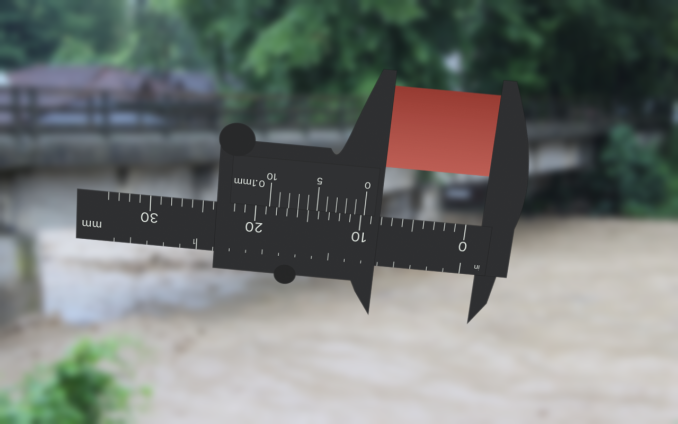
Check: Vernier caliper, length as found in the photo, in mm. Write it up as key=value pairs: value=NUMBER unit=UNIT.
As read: value=9.7 unit=mm
